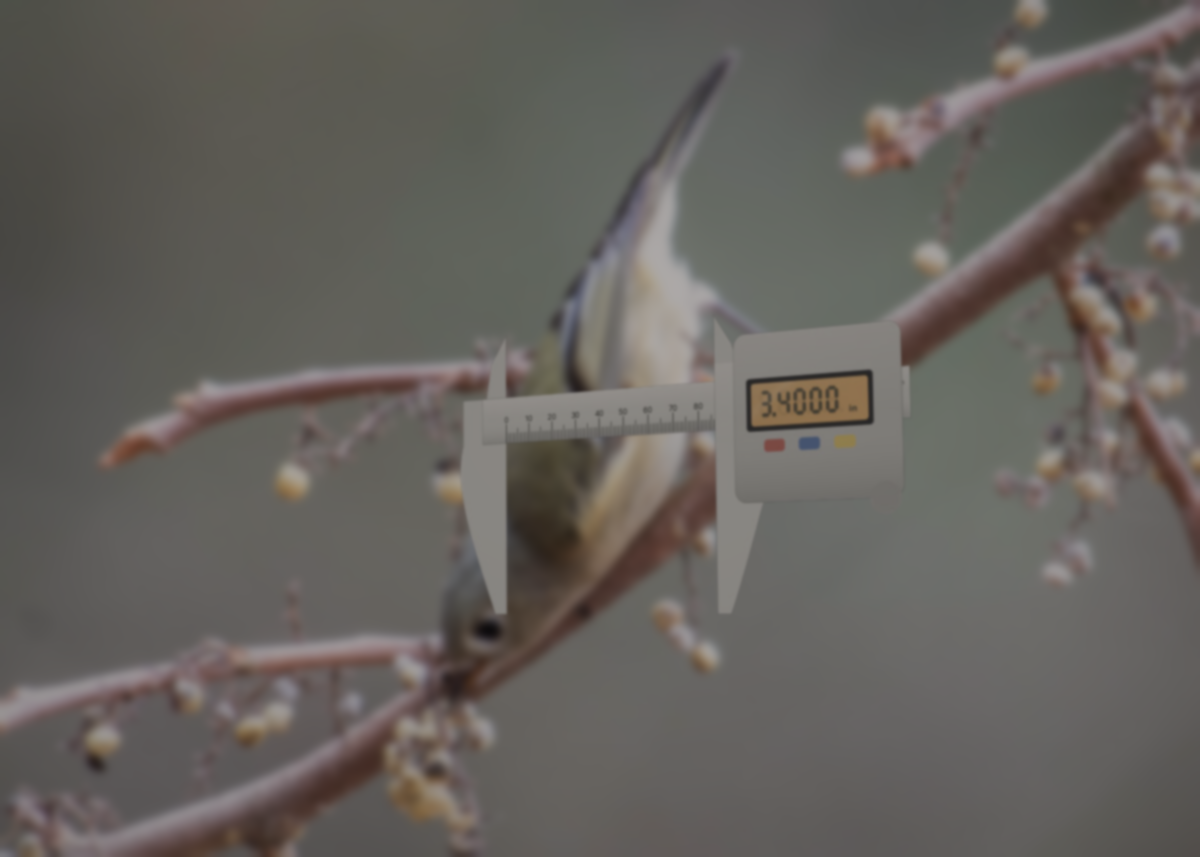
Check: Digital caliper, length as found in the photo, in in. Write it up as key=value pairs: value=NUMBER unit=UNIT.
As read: value=3.4000 unit=in
